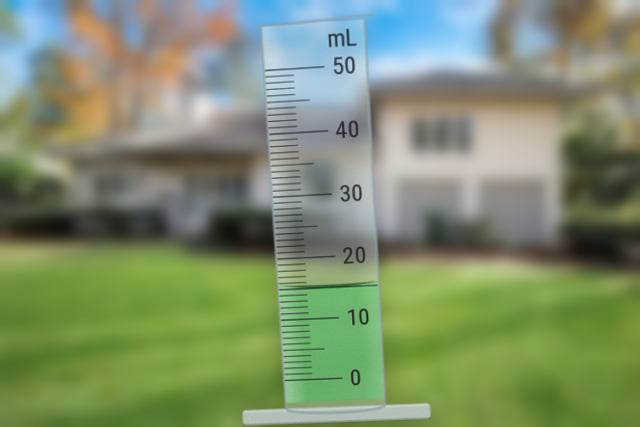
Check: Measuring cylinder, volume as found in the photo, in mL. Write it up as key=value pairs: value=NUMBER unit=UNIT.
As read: value=15 unit=mL
